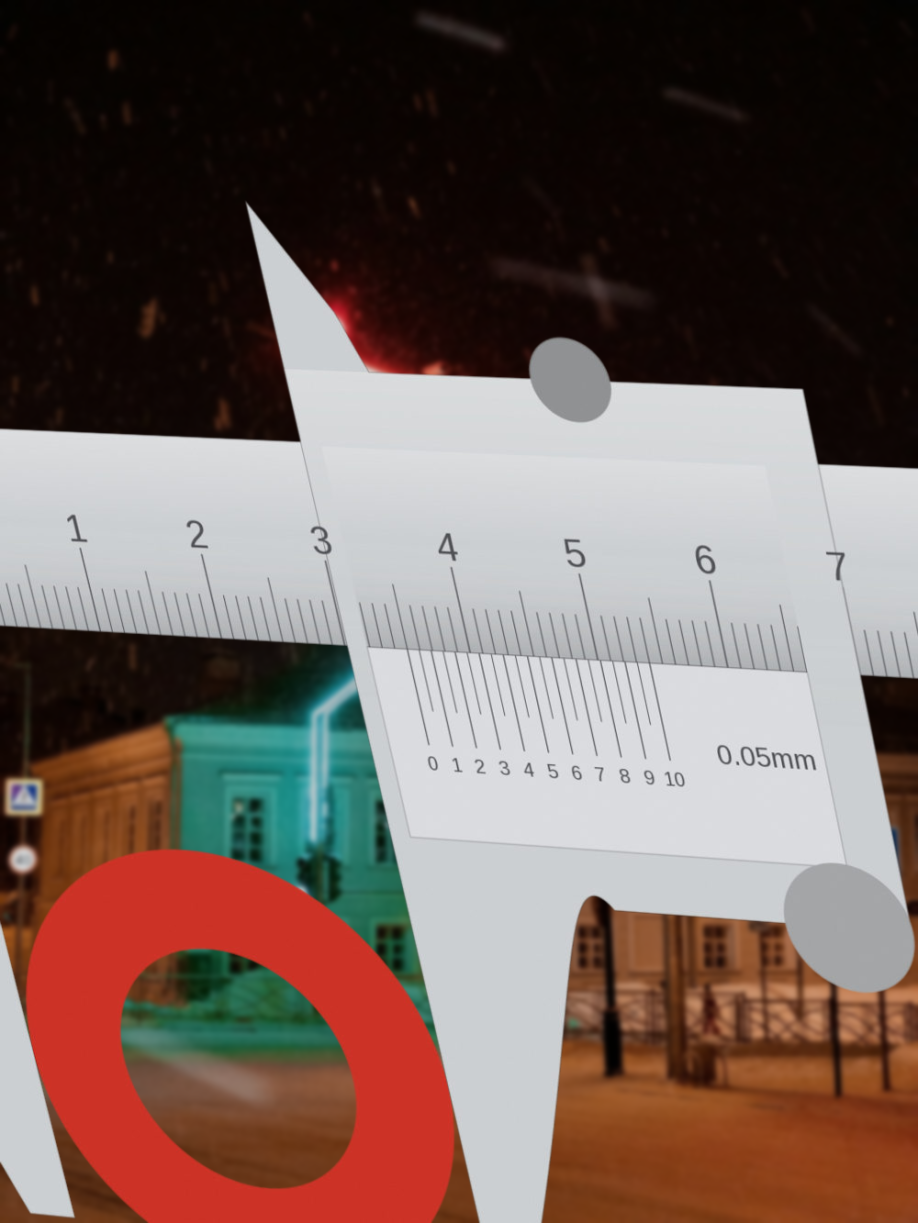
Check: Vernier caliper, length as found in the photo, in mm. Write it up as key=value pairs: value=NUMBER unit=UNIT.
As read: value=35.0 unit=mm
